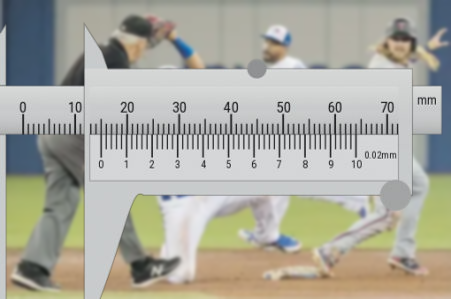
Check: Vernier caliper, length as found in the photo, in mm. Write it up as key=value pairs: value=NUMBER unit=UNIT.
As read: value=15.0 unit=mm
